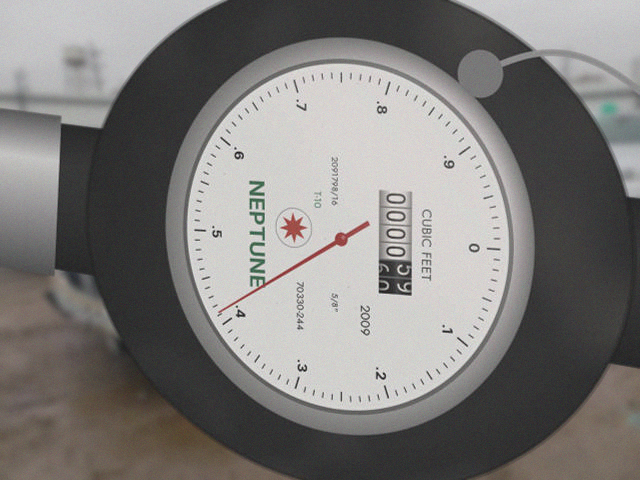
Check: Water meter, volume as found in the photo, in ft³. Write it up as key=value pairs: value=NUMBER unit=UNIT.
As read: value=59.41 unit=ft³
